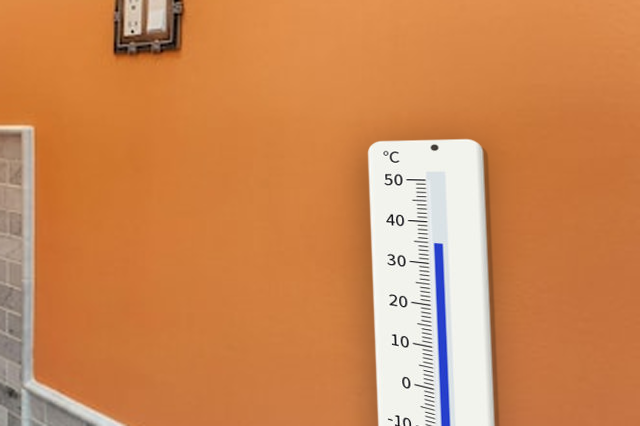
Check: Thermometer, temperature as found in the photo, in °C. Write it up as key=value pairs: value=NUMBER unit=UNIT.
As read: value=35 unit=°C
